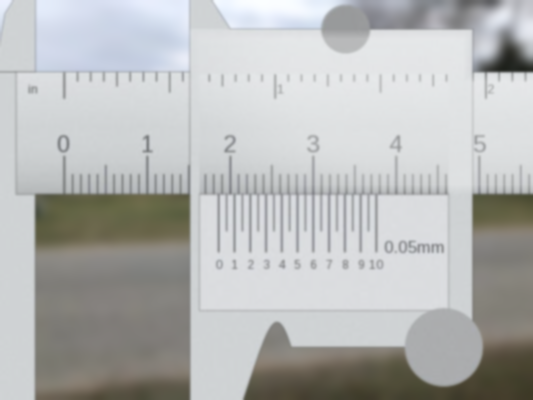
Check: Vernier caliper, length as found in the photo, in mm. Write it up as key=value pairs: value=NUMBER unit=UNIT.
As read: value=18.6 unit=mm
